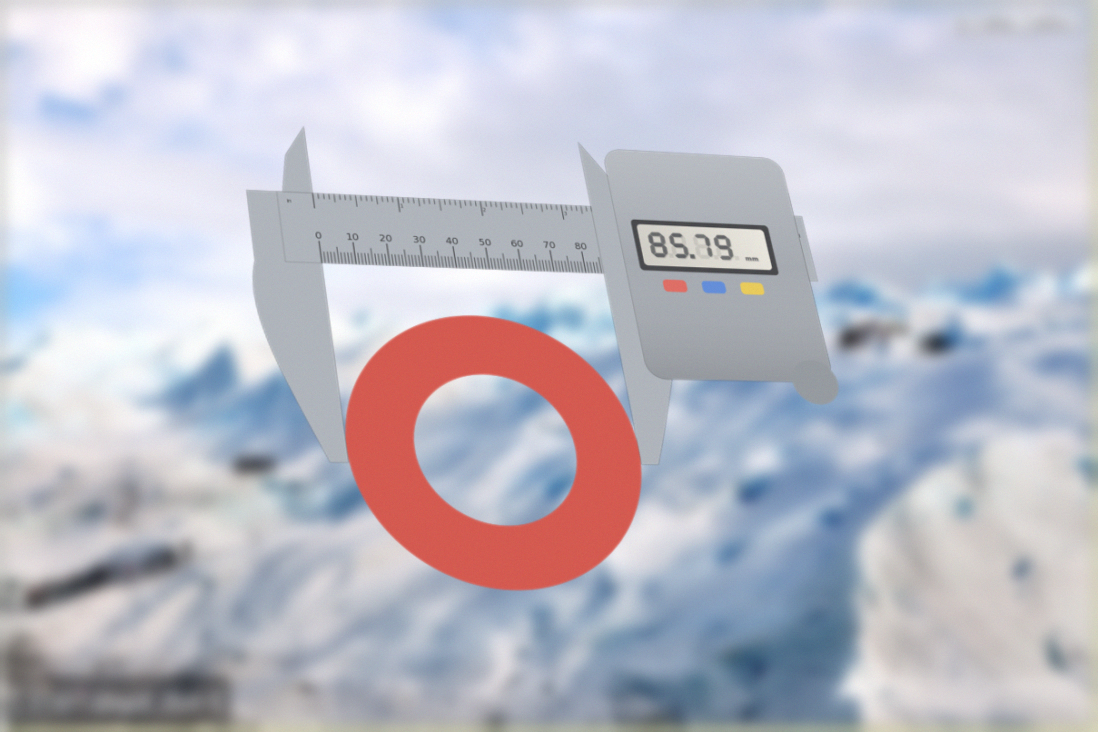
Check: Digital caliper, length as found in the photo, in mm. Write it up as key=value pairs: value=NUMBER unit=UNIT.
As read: value=85.79 unit=mm
